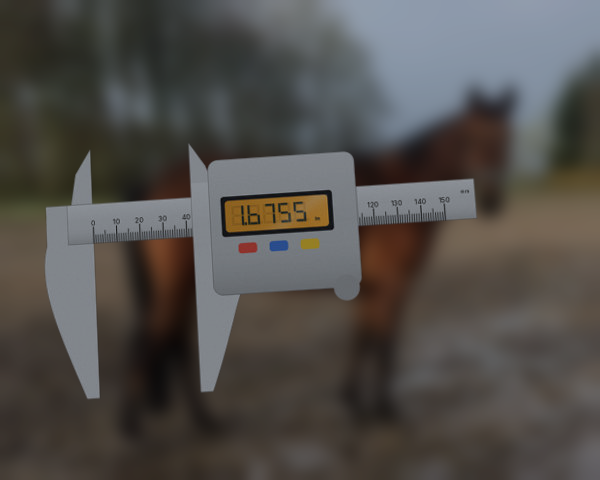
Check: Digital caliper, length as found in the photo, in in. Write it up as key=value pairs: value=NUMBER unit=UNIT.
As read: value=1.6755 unit=in
